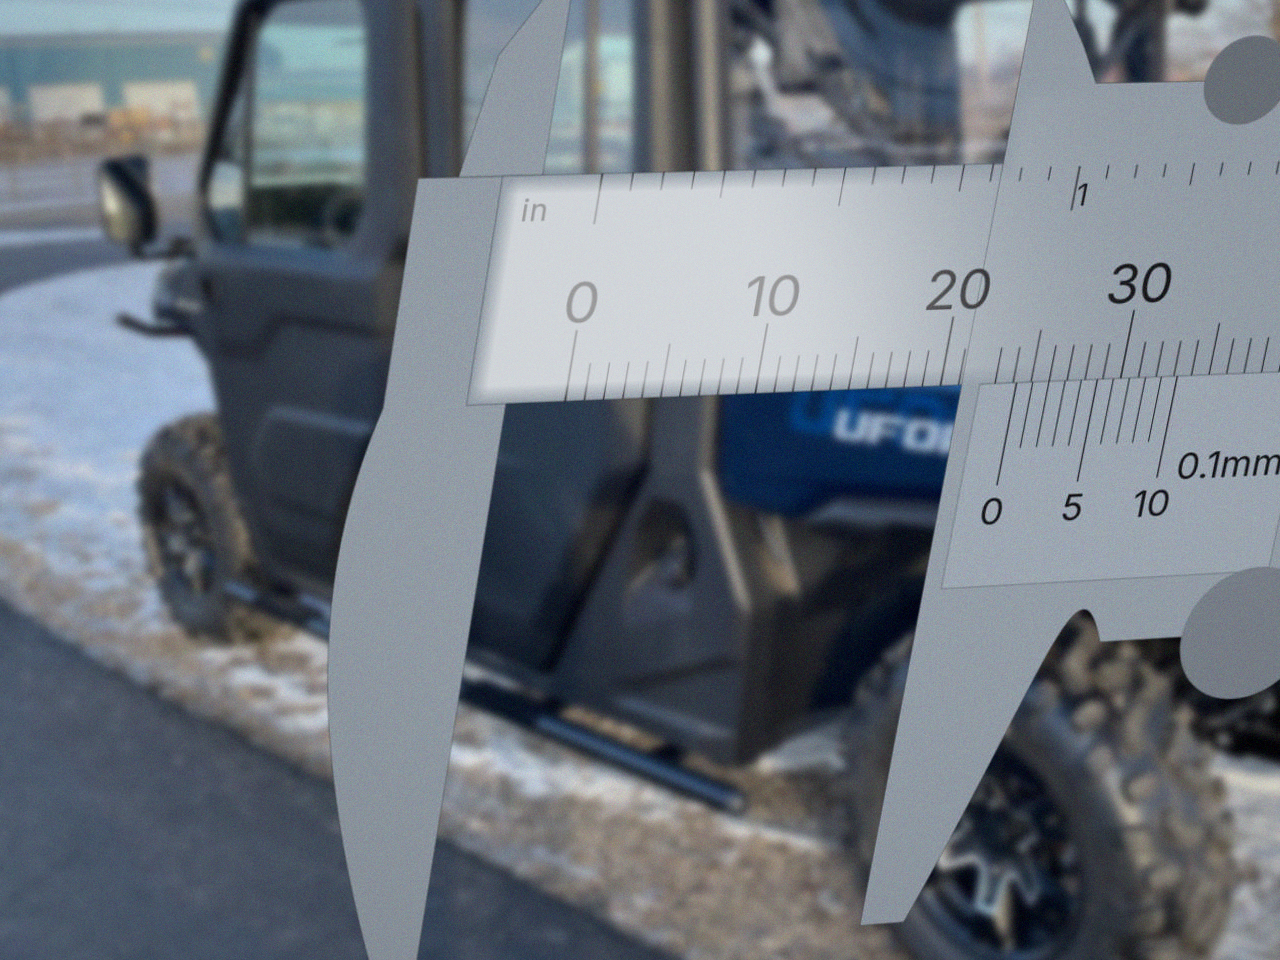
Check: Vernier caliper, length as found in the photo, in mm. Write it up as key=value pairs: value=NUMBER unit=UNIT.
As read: value=24.2 unit=mm
